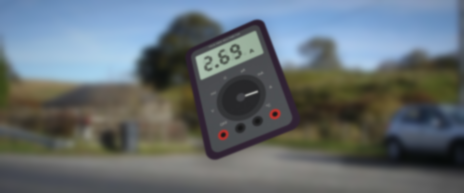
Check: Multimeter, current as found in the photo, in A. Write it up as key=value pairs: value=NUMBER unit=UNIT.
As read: value=2.69 unit=A
